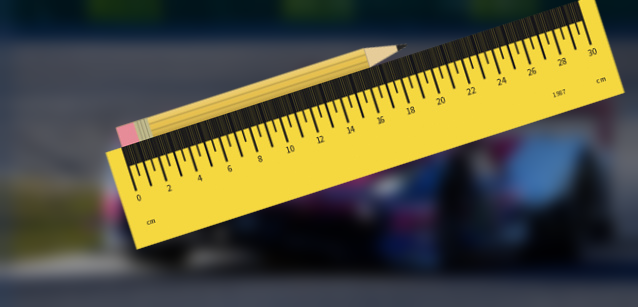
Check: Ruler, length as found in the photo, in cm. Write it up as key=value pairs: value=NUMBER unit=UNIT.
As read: value=19 unit=cm
